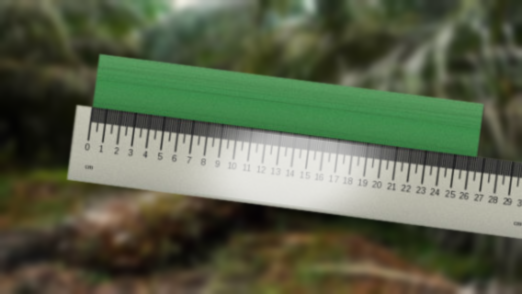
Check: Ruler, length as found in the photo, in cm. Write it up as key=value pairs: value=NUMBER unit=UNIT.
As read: value=26.5 unit=cm
